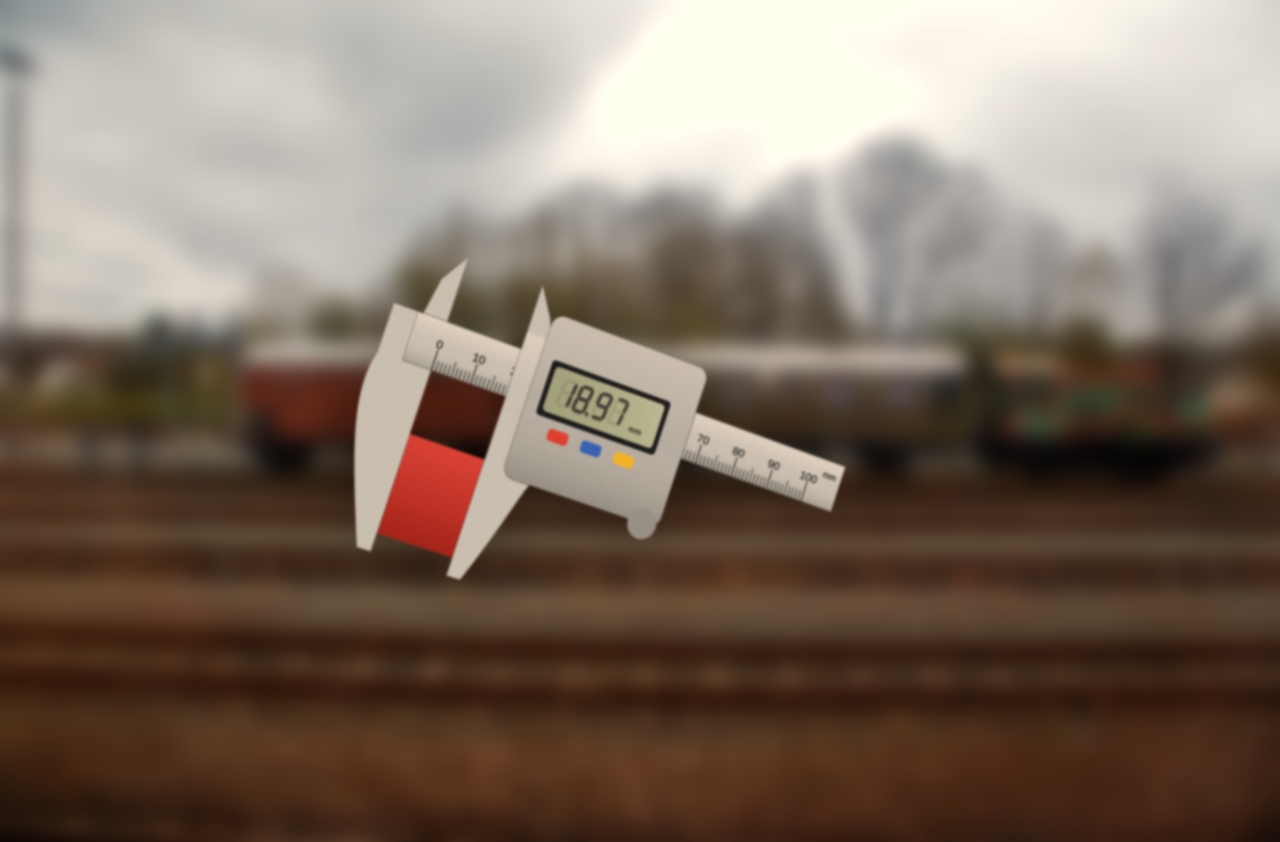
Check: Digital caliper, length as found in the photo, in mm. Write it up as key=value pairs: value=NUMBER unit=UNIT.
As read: value=18.97 unit=mm
